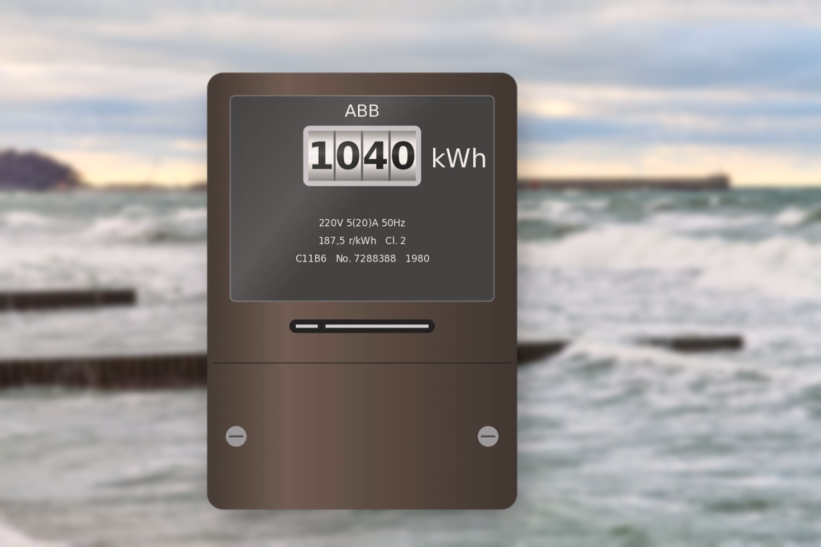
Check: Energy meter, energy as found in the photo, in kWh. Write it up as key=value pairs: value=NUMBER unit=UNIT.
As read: value=1040 unit=kWh
